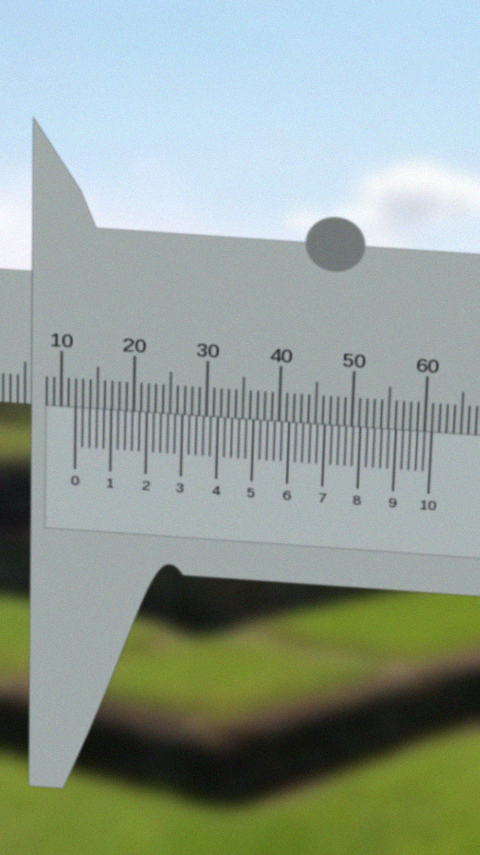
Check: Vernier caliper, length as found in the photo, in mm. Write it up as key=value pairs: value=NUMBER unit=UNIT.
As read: value=12.0 unit=mm
